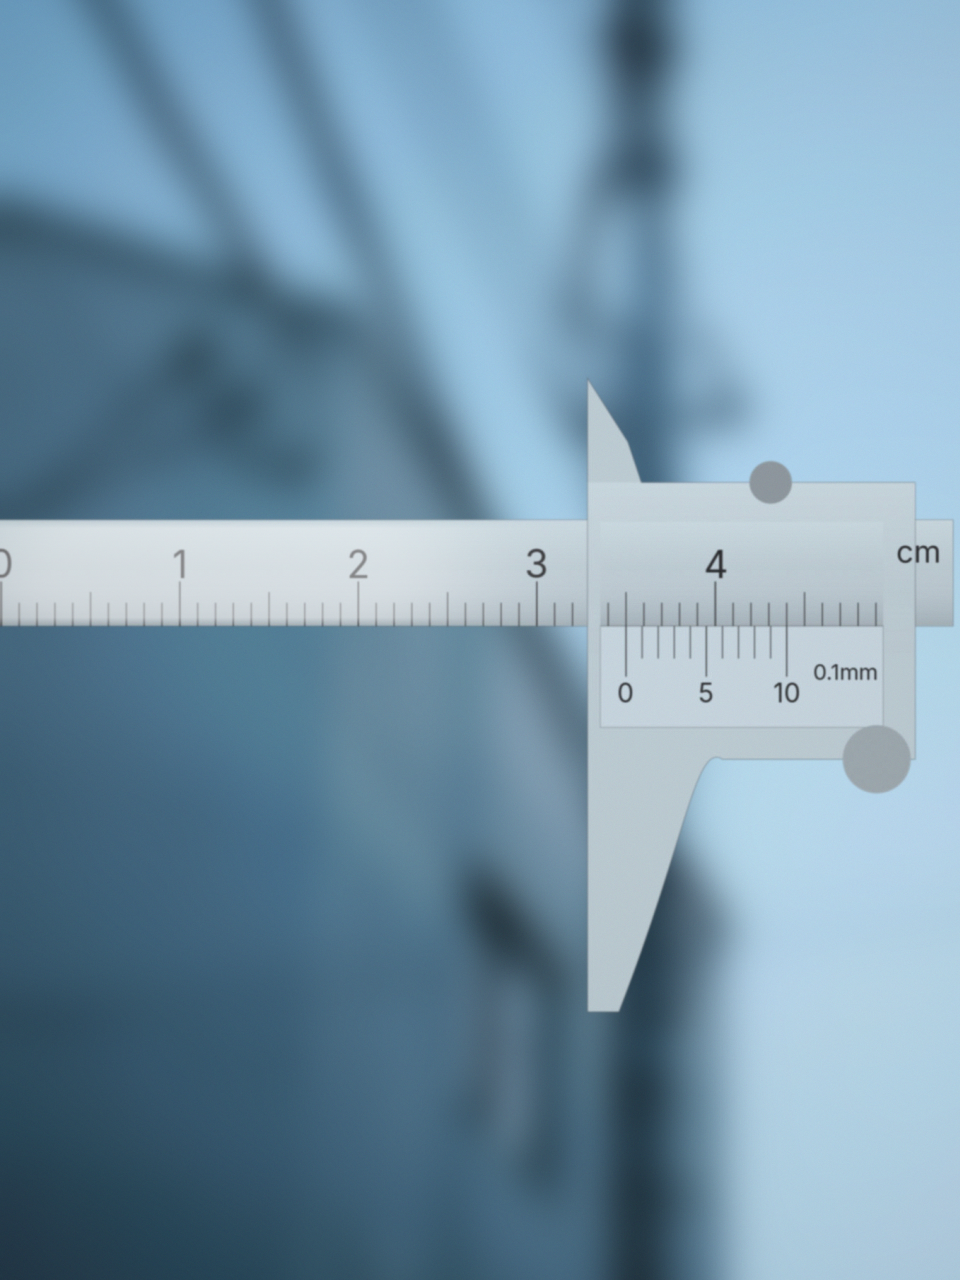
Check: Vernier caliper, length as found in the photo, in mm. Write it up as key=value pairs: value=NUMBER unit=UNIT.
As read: value=35.0 unit=mm
